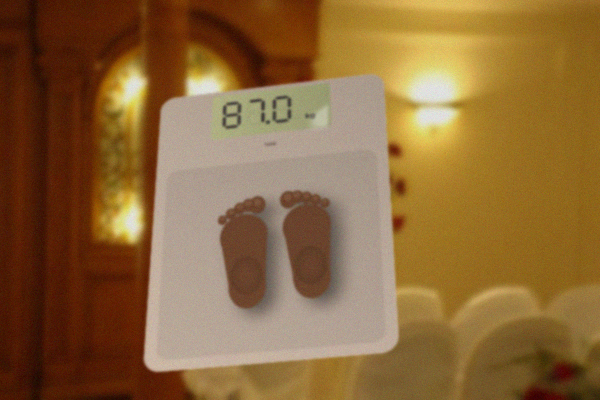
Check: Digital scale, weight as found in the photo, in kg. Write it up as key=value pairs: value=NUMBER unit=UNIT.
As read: value=87.0 unit=kg
